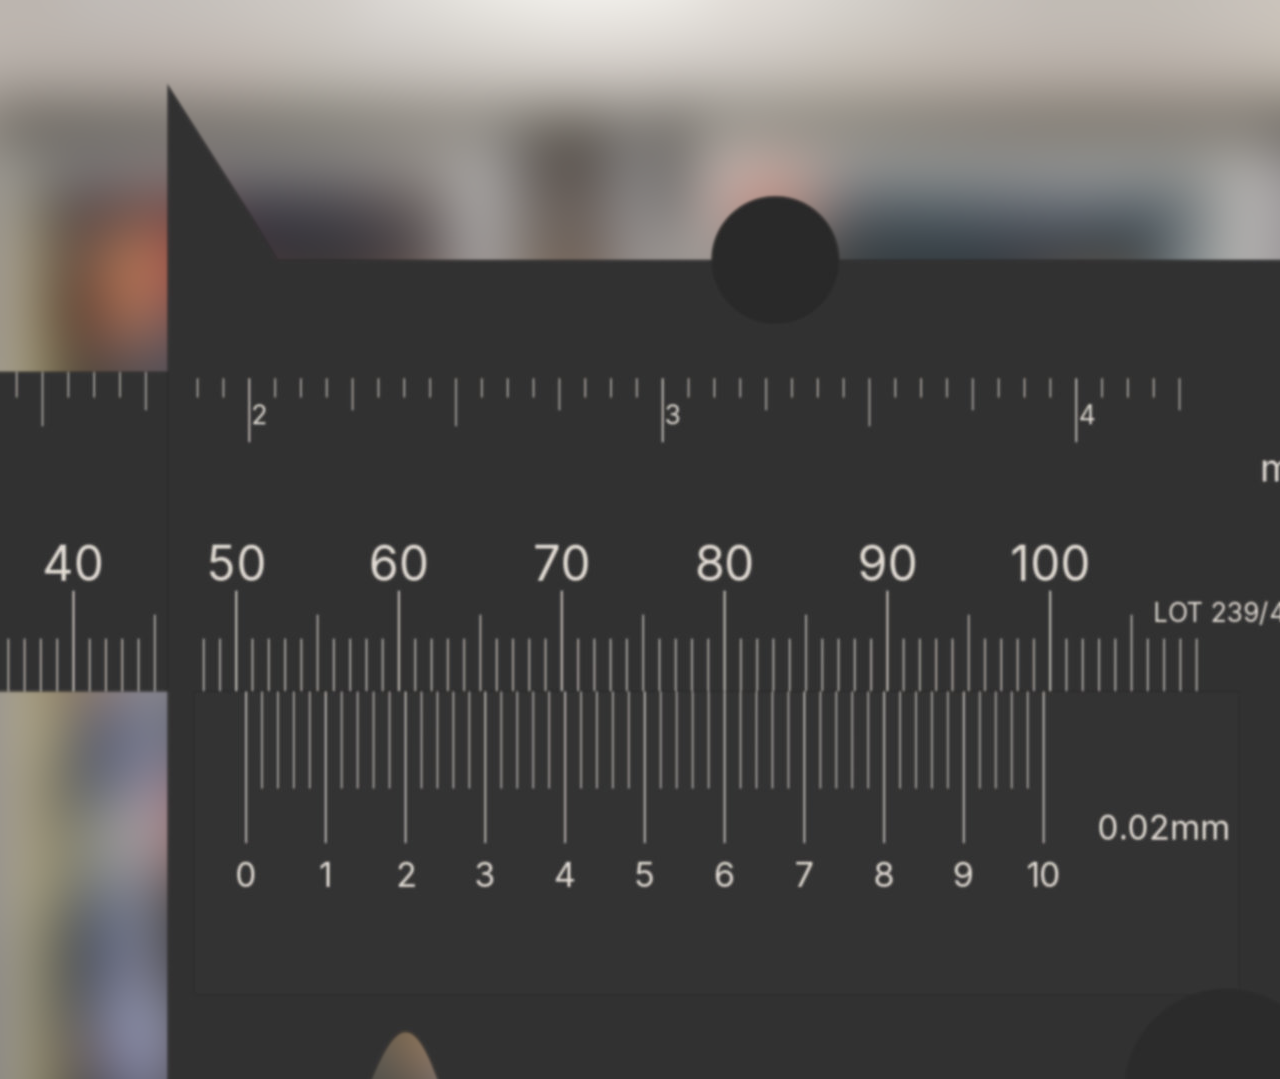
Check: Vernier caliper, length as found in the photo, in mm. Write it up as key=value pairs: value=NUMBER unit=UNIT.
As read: value=50.6 unit=mm
